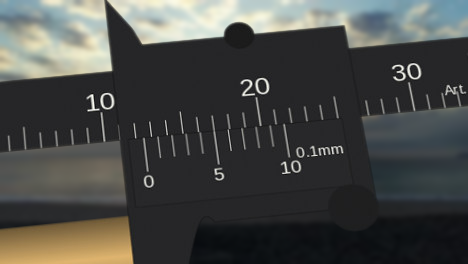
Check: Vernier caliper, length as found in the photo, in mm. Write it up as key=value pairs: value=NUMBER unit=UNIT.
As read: value=12.5 unit=mm
